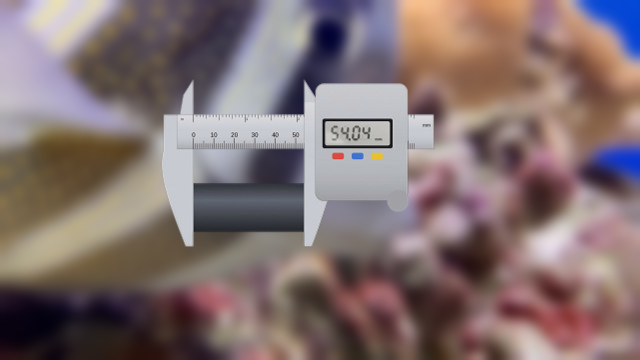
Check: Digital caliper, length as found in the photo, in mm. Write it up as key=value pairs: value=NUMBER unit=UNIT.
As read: value=54.04 unit=mm
